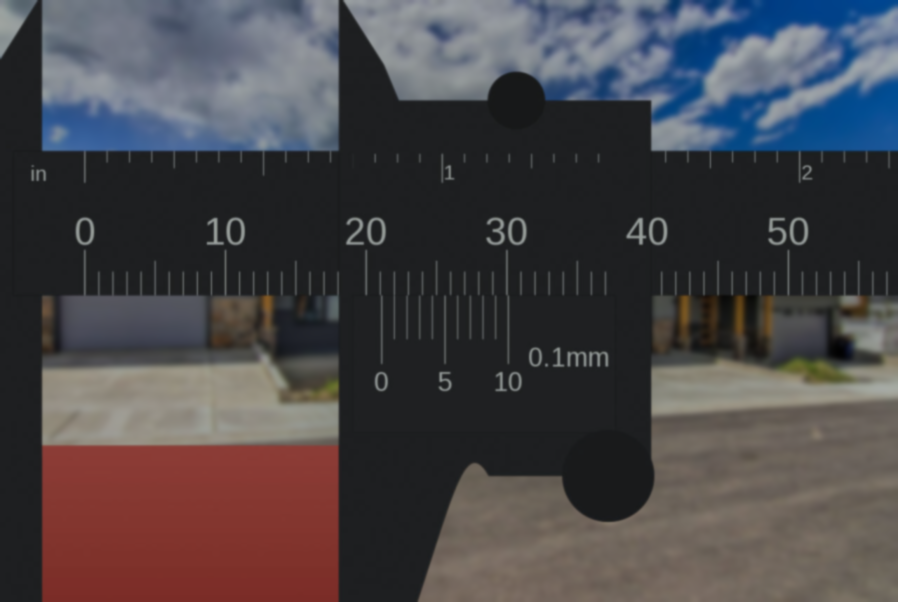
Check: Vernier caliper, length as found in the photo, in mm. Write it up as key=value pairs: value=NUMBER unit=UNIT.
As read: value=21.1 unit=mm
